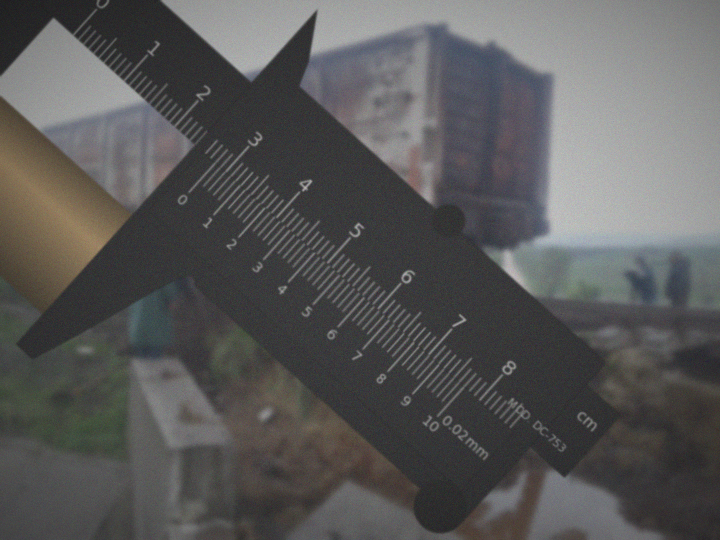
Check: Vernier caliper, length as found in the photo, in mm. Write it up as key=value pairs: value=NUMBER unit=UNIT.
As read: value=28.0 unit=mm
